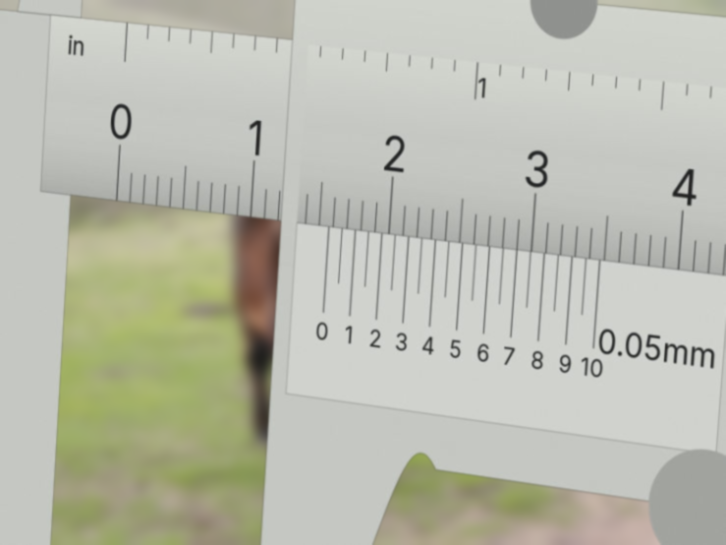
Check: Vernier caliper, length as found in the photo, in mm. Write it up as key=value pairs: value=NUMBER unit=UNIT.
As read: value=15.7 unit=mm
